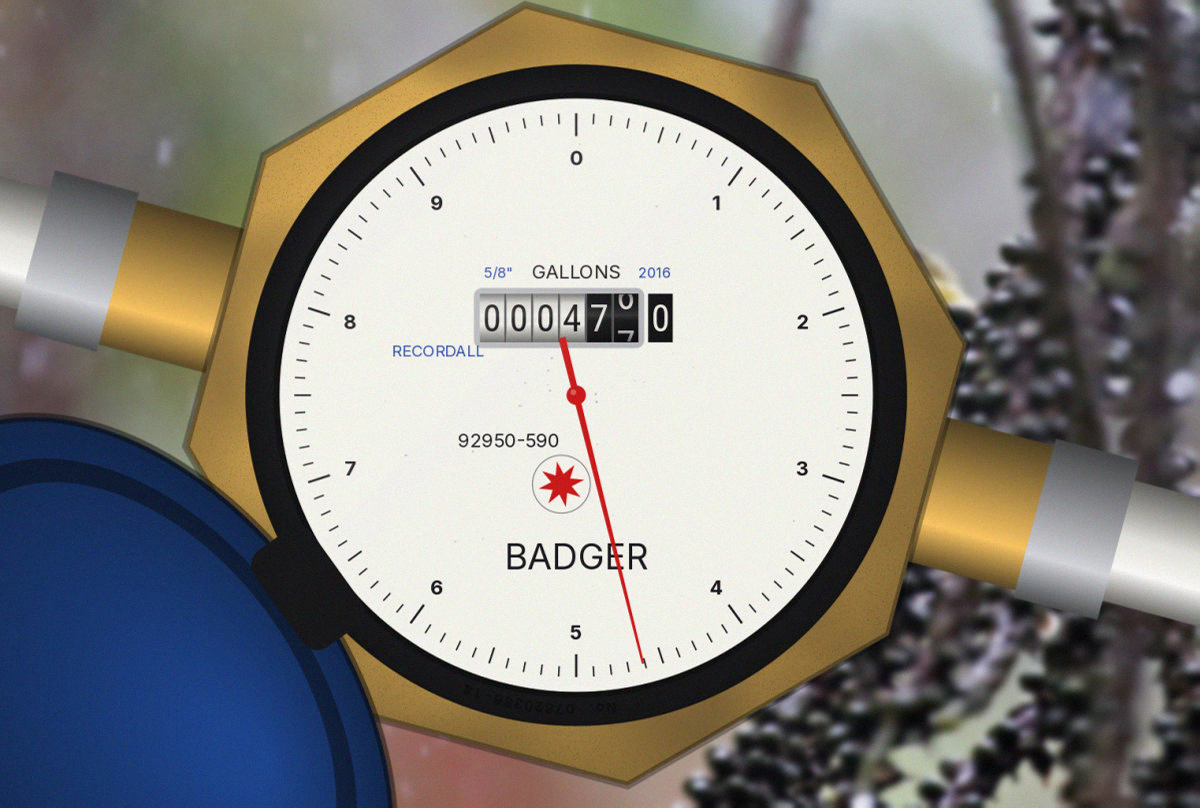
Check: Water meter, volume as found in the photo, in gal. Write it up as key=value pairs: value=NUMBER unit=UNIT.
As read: value=4764.6 unit=gal
